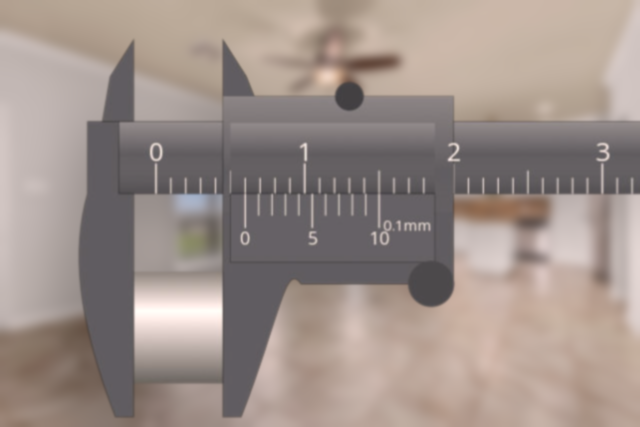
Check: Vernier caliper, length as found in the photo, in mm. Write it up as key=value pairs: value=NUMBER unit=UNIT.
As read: value=6.0 unit=mm
